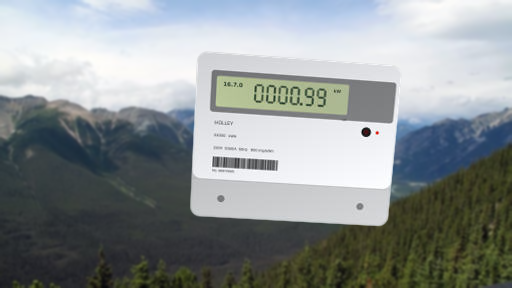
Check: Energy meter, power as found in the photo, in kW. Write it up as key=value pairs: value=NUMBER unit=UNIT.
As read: value=0.99 unit=kW
